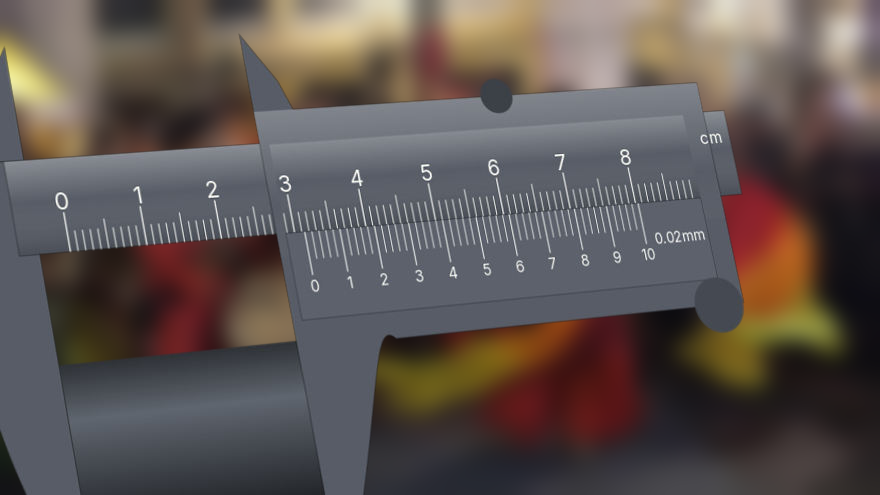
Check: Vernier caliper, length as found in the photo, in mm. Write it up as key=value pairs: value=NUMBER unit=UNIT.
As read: value=31.4 unit=mm
